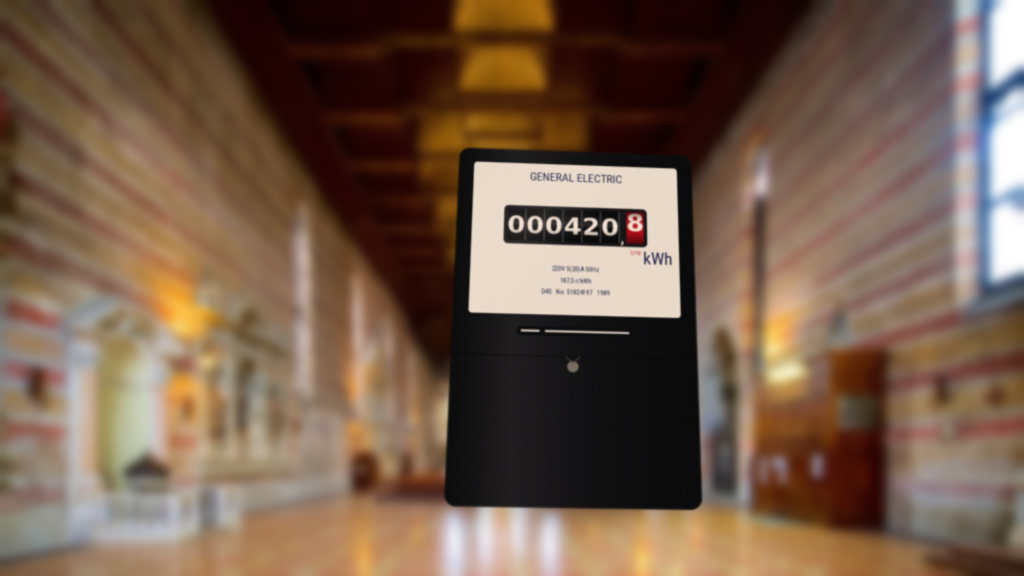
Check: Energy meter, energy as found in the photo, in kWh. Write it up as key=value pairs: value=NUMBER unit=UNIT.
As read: value=420.8 unit=kWh
